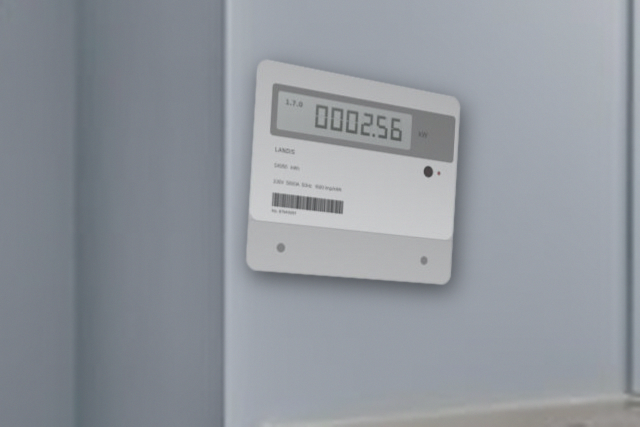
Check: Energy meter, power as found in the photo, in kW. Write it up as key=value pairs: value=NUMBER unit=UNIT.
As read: value=2.56 unit=kW
